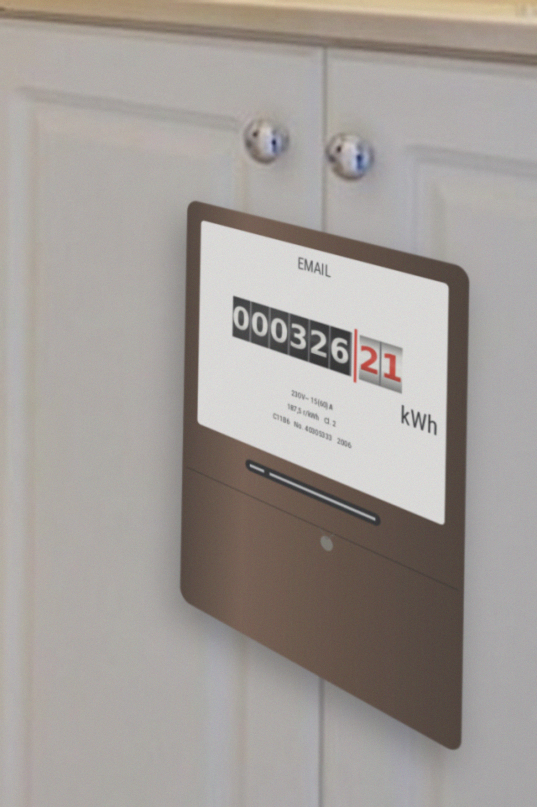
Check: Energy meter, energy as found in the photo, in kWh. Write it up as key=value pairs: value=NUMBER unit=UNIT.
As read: value=326.21 unit=kWh
